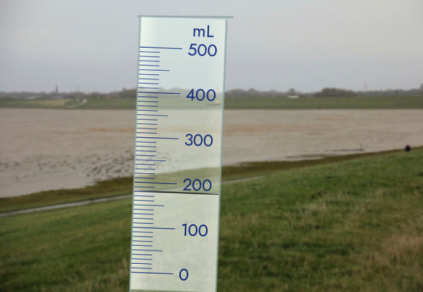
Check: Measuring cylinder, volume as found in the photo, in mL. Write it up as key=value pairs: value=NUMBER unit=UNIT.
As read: value=180 unit=mL
